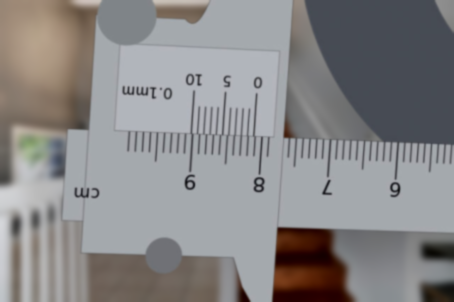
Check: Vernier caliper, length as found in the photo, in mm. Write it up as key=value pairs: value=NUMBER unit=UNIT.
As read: value=81.2 unit=mm
